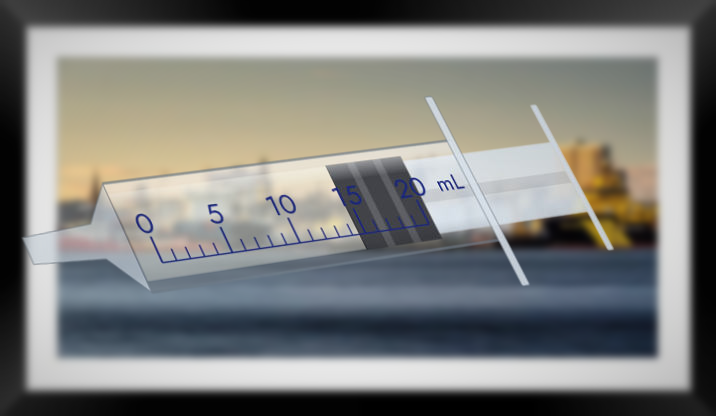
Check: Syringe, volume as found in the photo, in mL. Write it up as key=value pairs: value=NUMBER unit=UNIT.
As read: value=14.5 unit=mL
